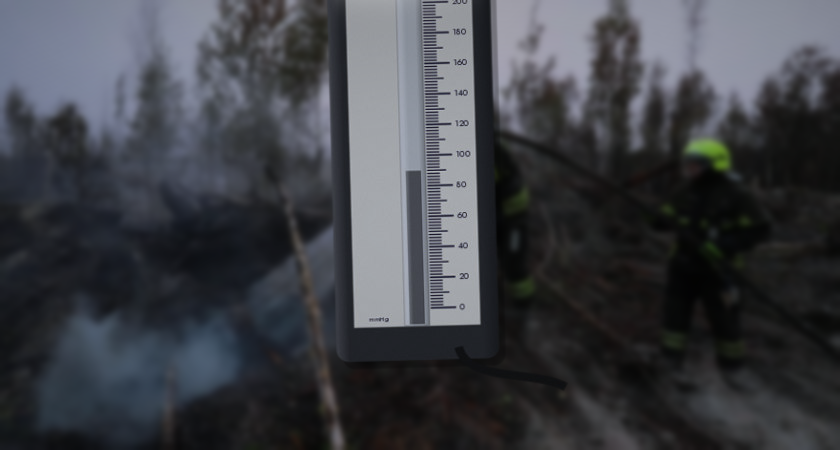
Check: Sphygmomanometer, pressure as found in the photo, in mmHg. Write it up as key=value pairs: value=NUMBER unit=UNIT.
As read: value=90 unit=mmHg
